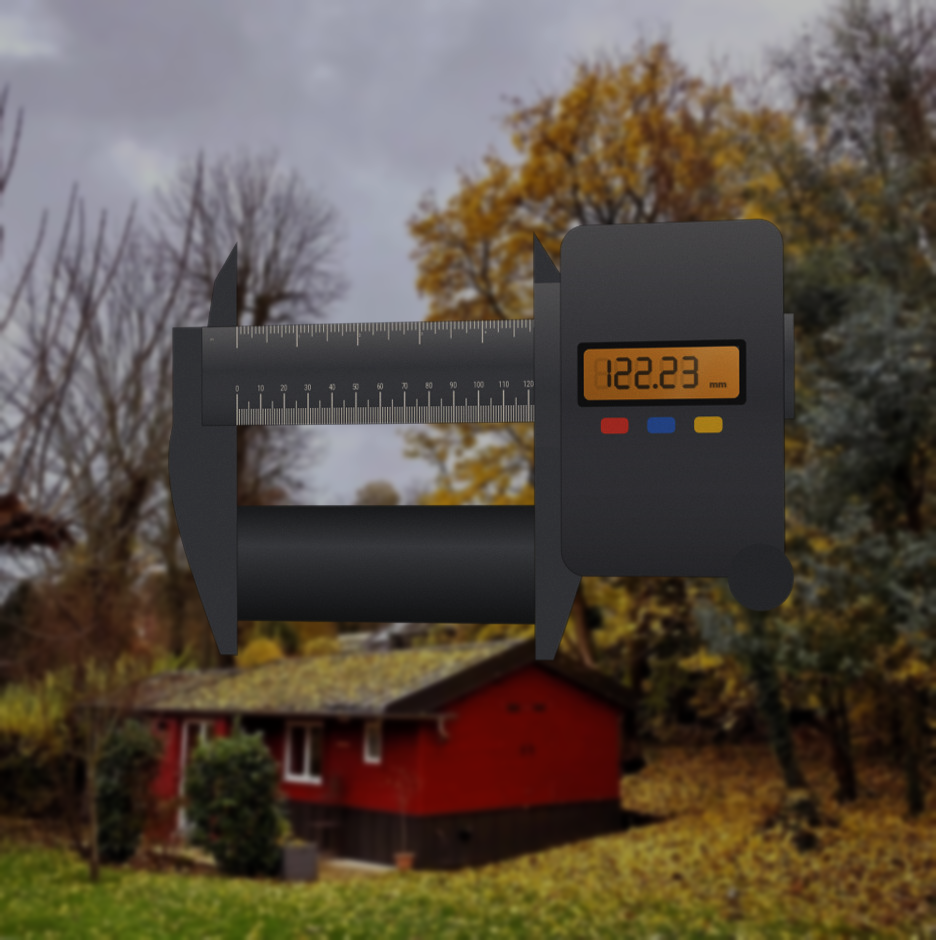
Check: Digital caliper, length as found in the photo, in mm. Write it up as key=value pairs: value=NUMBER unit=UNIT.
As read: value=122.23 unit=mm
